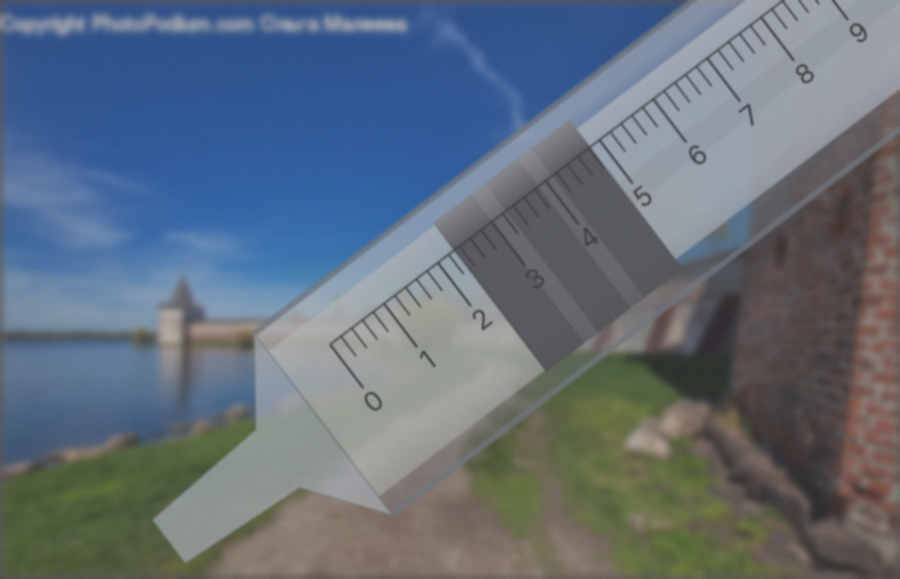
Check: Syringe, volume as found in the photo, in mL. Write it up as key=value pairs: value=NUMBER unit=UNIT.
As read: value=2.3 unit=mL
